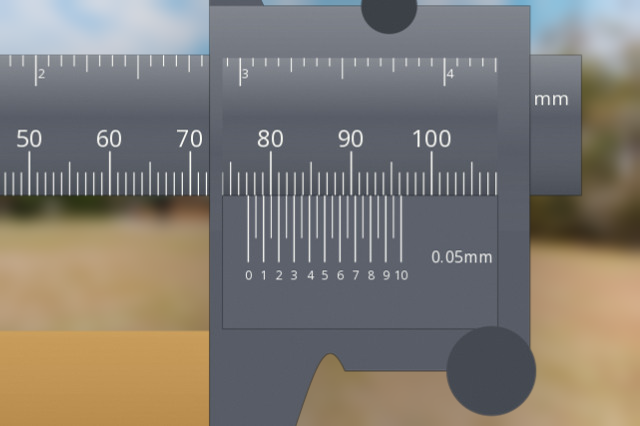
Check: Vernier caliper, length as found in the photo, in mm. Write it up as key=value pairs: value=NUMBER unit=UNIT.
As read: value=77.2 unit=mm
